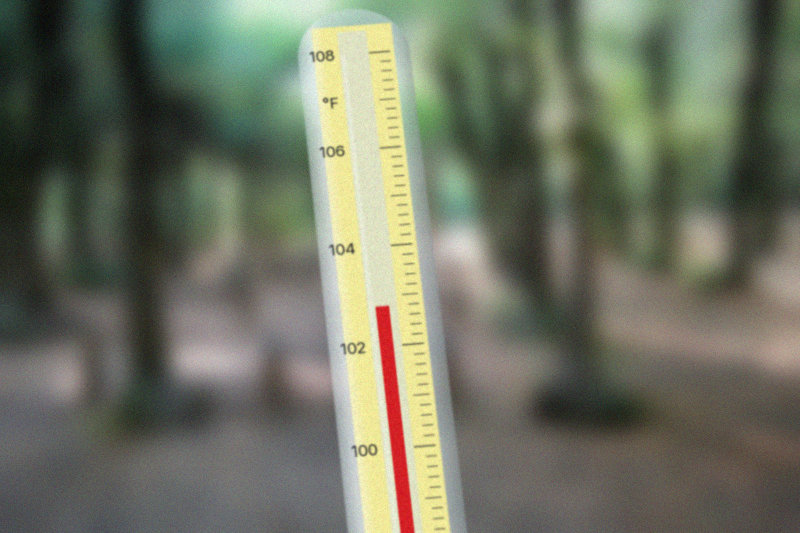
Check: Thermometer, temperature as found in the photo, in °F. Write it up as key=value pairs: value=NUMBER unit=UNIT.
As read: value=102.8 unit=°F
